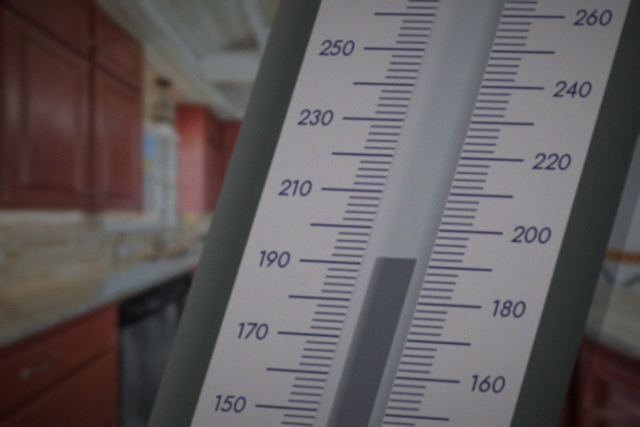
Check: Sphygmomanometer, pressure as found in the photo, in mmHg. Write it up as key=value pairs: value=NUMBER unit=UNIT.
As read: value=192 unit=mmHg
